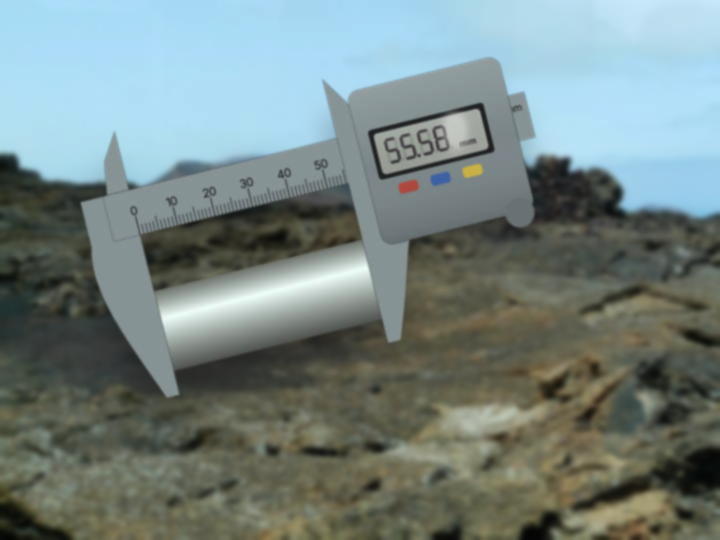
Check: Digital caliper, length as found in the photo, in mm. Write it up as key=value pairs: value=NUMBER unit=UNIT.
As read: value=55.58 unit=mm
